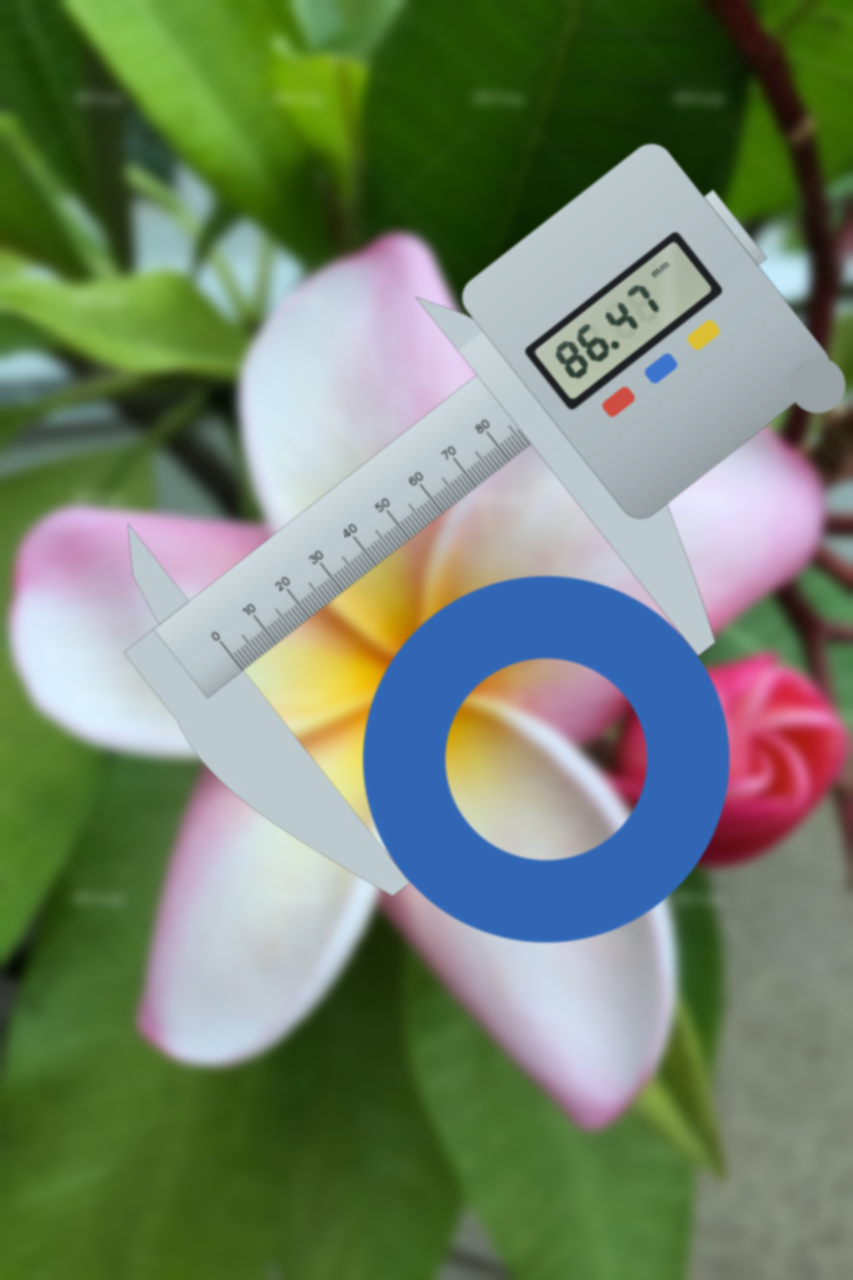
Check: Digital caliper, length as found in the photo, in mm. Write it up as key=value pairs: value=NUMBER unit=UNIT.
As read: value=86.47 unit=mm
